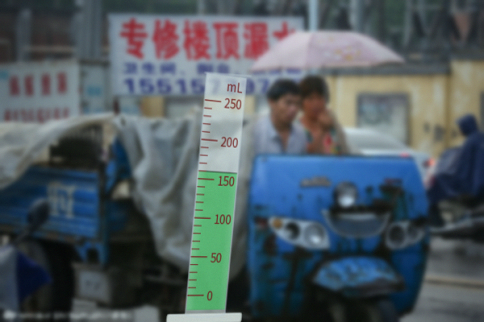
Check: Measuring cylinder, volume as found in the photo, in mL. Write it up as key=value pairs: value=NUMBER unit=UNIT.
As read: value=160 unit=mL
